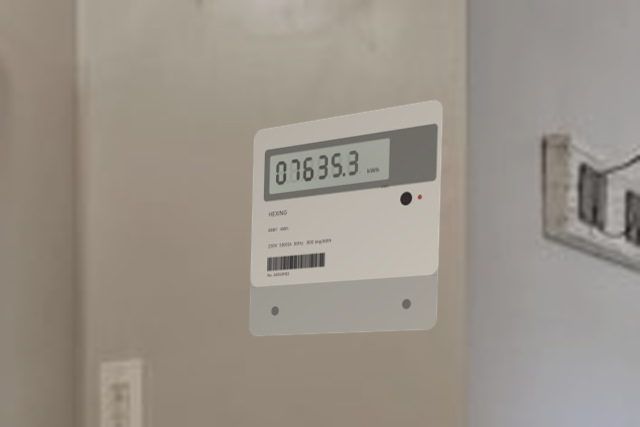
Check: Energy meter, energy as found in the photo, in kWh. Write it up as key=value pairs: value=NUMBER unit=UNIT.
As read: value=7635.3 unit=kWh
